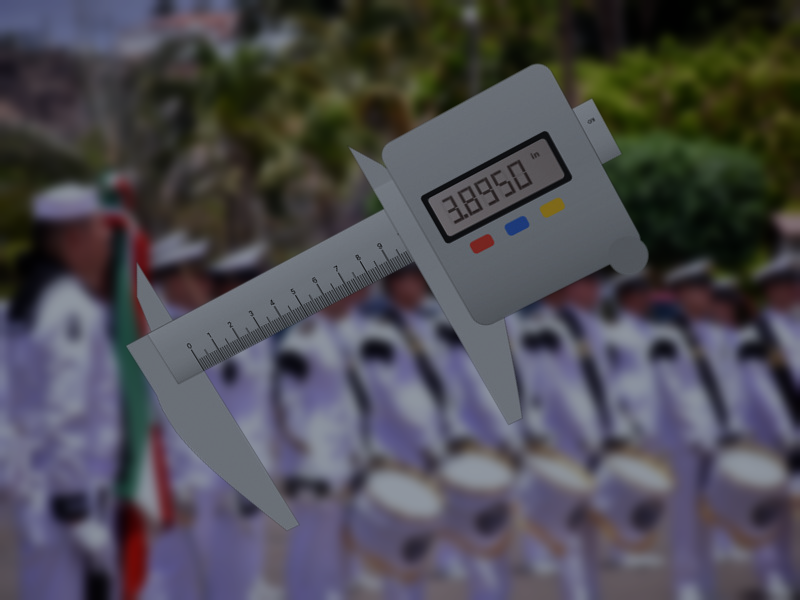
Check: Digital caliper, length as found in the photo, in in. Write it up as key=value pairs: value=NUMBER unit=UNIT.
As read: value=3.8950 unit=in
